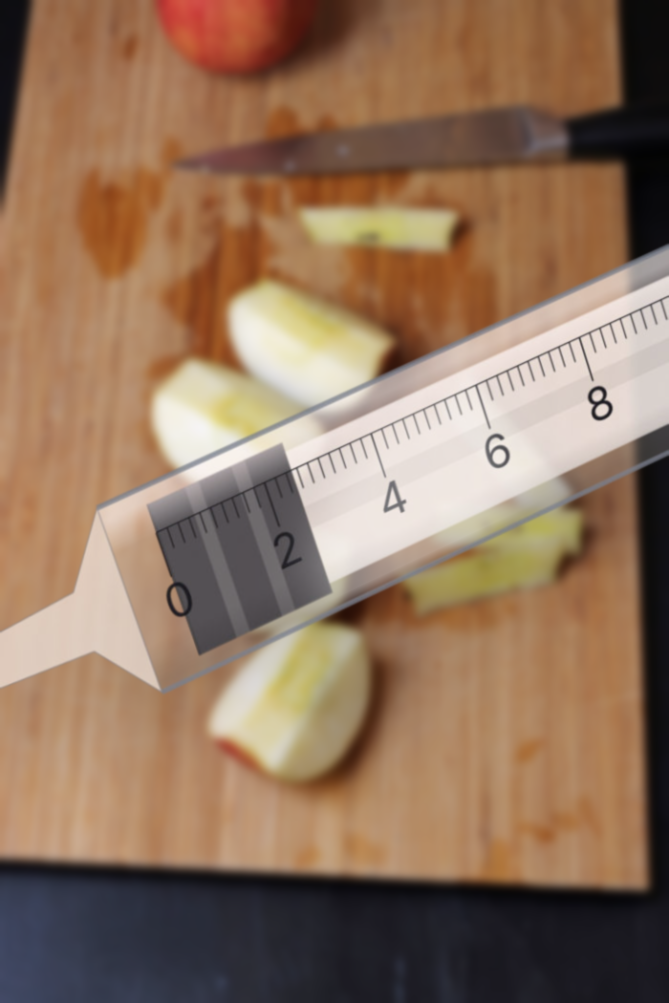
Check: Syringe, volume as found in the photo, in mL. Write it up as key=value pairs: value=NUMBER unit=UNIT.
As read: value=0 unit=mL
